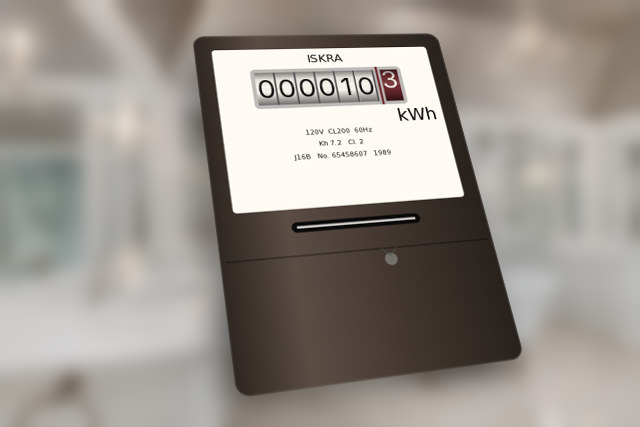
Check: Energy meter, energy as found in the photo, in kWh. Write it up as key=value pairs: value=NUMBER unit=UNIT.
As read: value=10.3 unit=kWh
